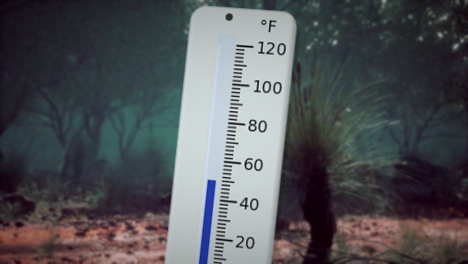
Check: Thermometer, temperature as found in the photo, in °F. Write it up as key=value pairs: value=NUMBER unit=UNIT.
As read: value=50 unit=°F
